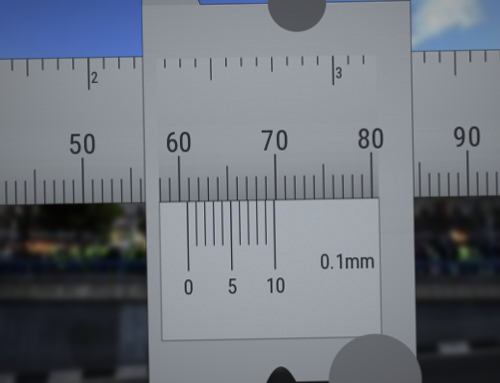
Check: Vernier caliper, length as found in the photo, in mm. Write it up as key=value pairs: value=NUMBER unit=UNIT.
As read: value=60.8 unit=mm
